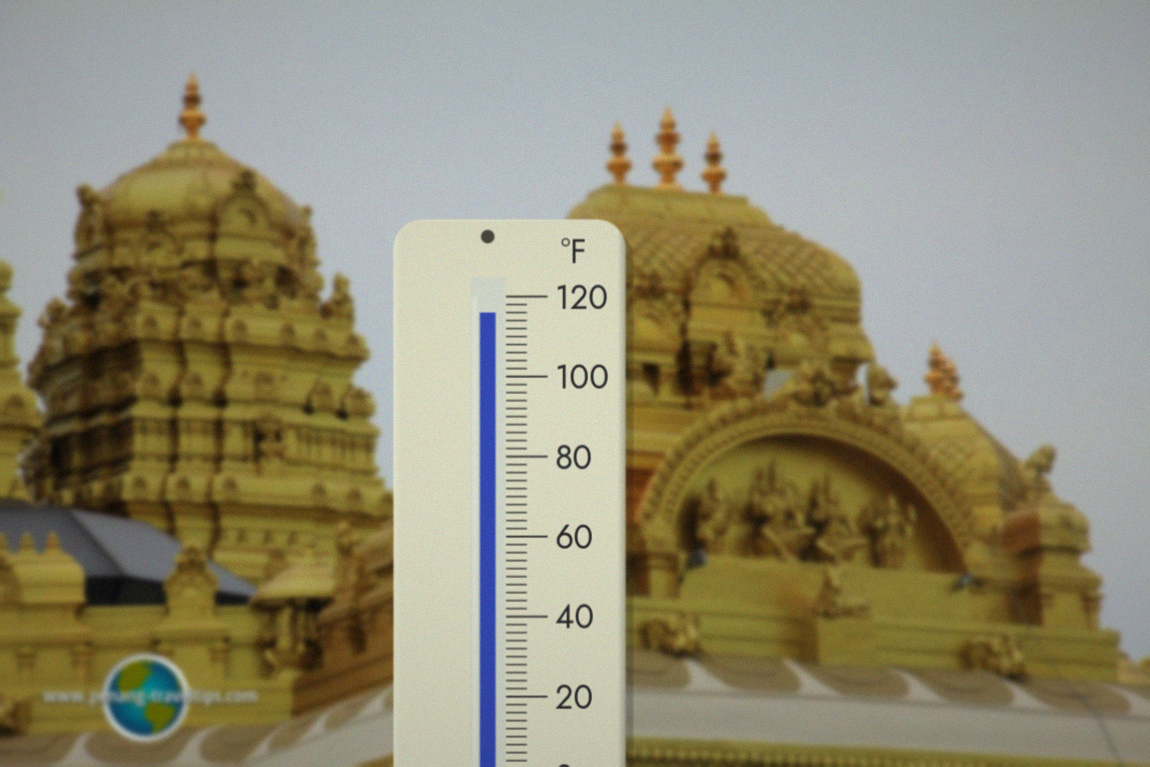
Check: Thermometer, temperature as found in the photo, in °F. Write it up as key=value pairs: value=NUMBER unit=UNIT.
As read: value=116 unit=°F
